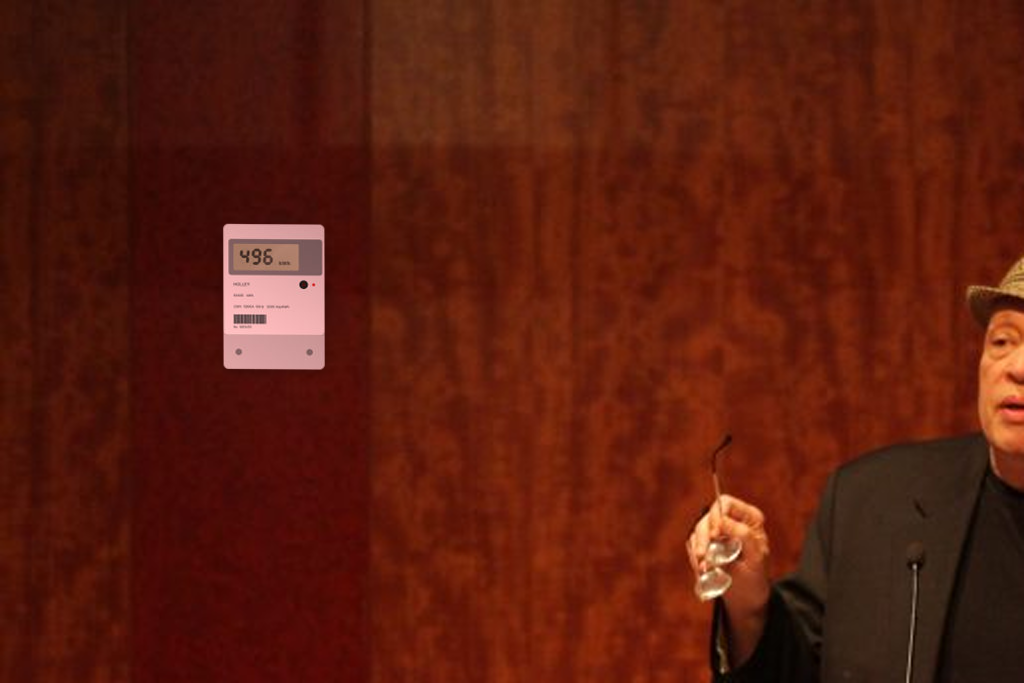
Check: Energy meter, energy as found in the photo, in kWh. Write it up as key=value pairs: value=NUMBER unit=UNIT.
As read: value=496 unit=kWh
